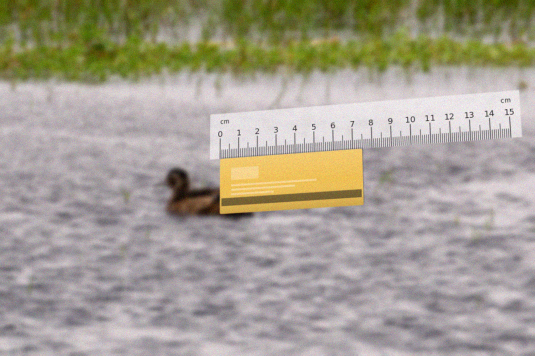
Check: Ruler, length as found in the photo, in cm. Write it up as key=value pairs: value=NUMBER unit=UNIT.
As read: value=7.5 unit=cm
